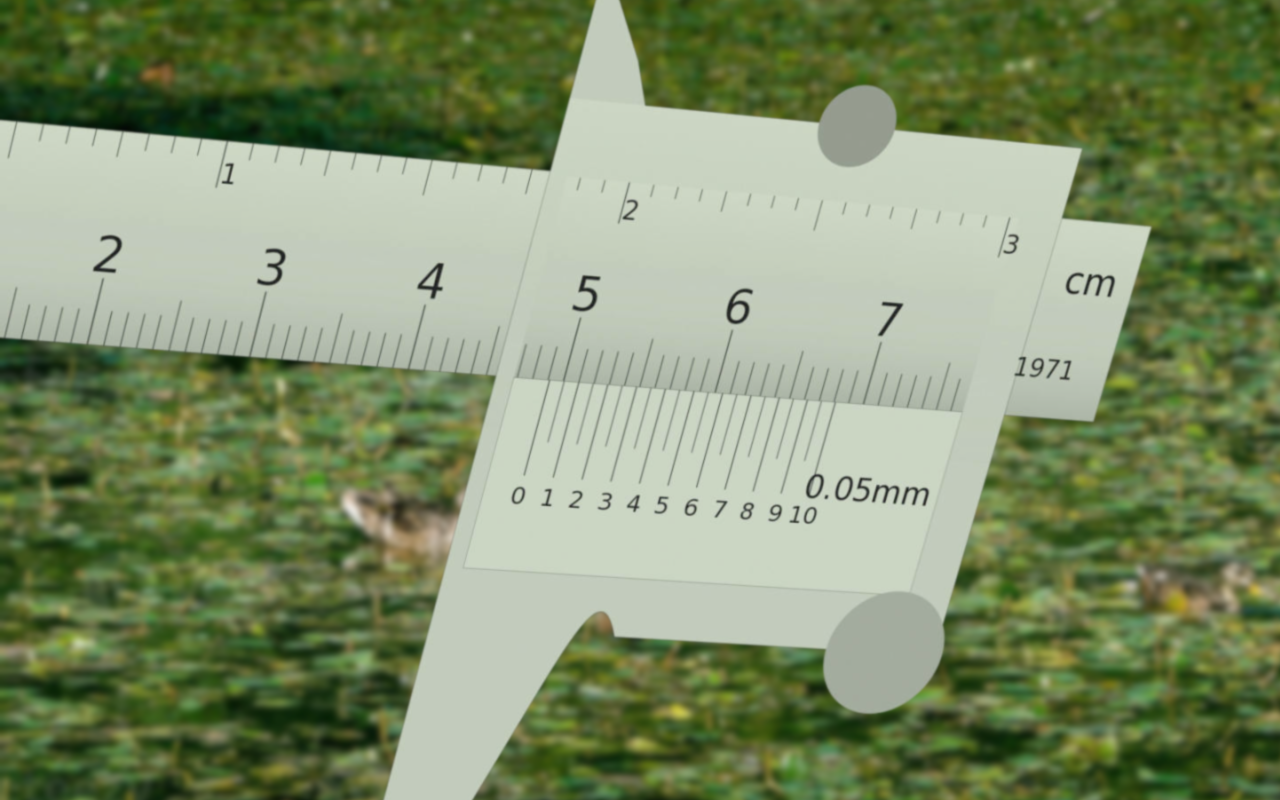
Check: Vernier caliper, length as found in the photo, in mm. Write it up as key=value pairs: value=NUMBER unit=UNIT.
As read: value=49.1 unit=mm
